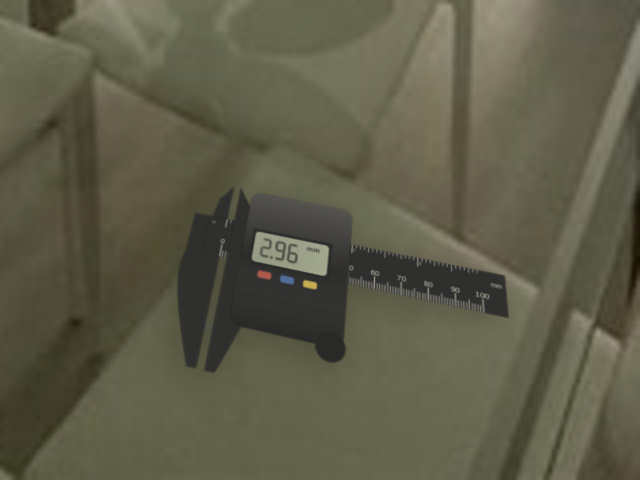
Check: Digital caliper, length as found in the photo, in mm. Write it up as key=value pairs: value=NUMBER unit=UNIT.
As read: value=2.96 unit=mm
